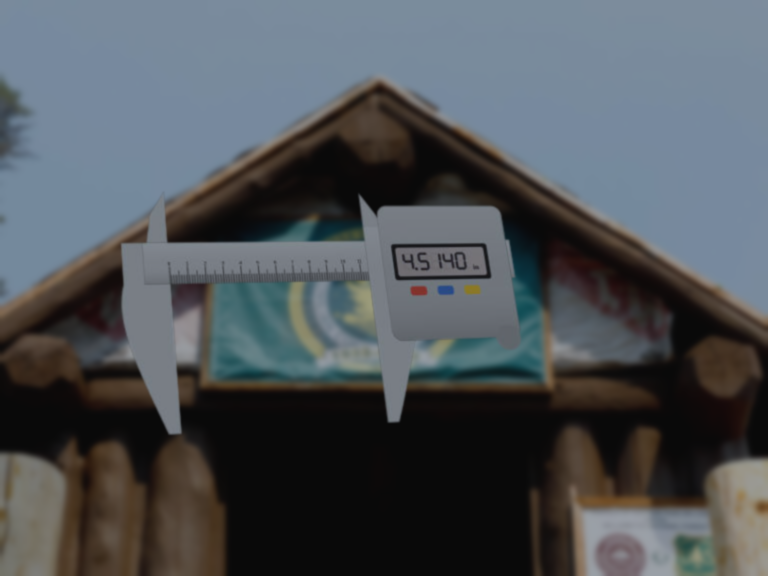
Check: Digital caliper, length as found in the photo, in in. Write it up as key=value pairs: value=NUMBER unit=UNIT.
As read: value=4.5140 unit=in
